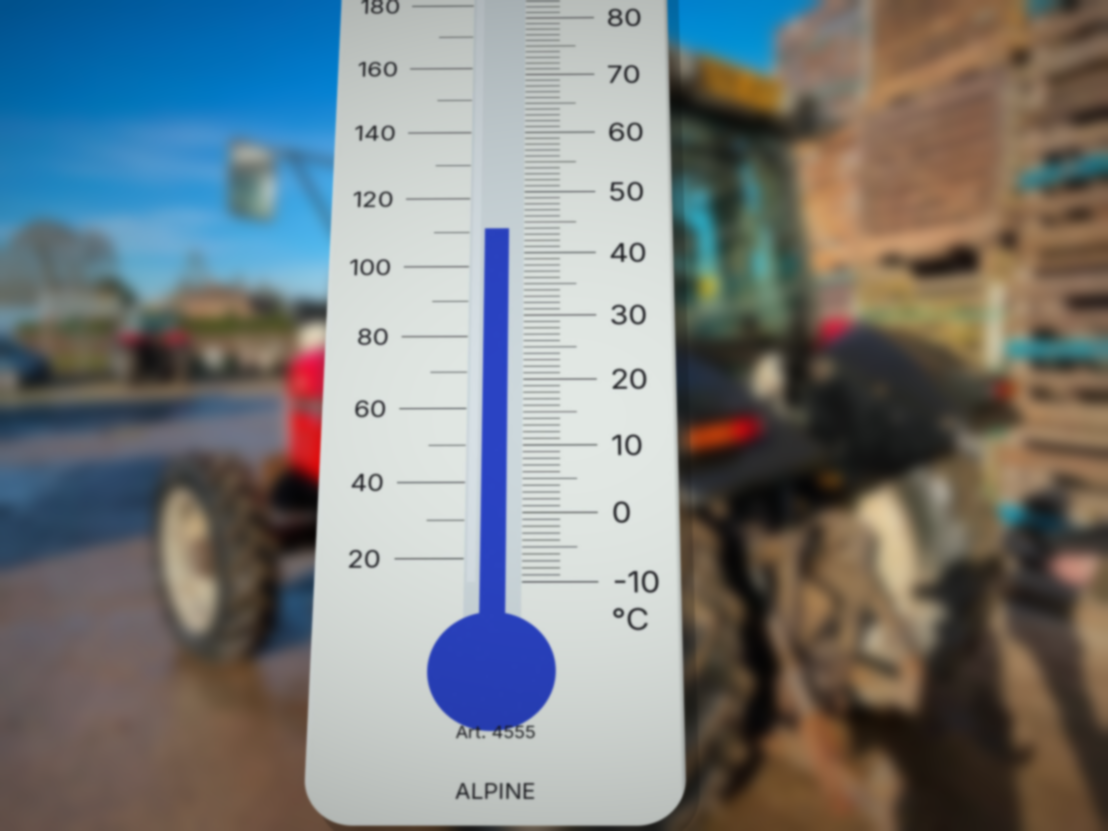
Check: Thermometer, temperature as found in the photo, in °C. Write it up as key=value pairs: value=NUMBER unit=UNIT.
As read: value=44 unit=°C
